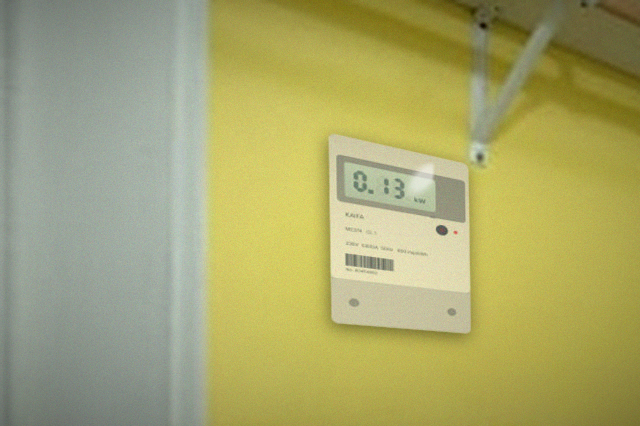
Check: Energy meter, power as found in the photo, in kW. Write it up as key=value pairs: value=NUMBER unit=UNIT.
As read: value=0.13 unit=kW
